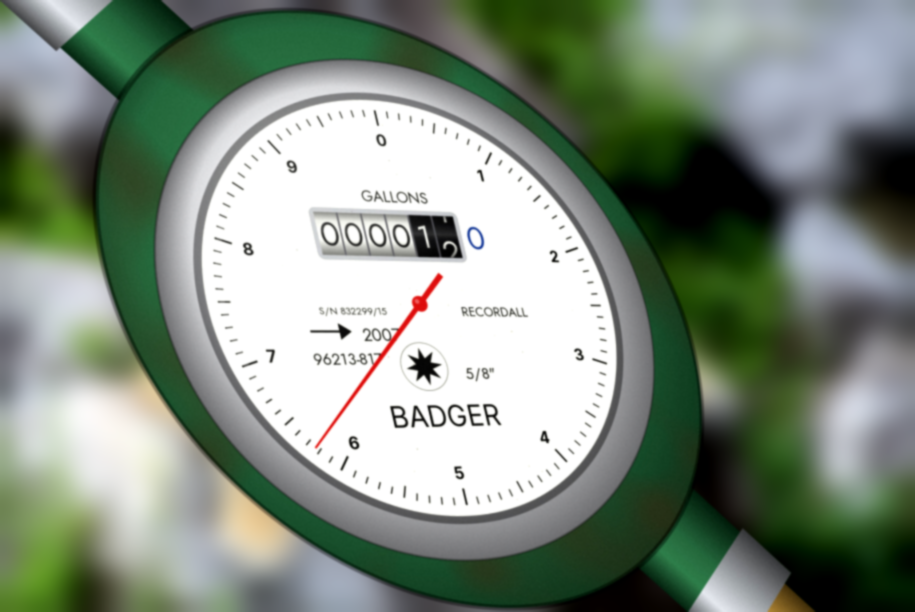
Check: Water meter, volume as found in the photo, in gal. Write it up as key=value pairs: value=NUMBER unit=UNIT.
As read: value=116.2 unit=gal
